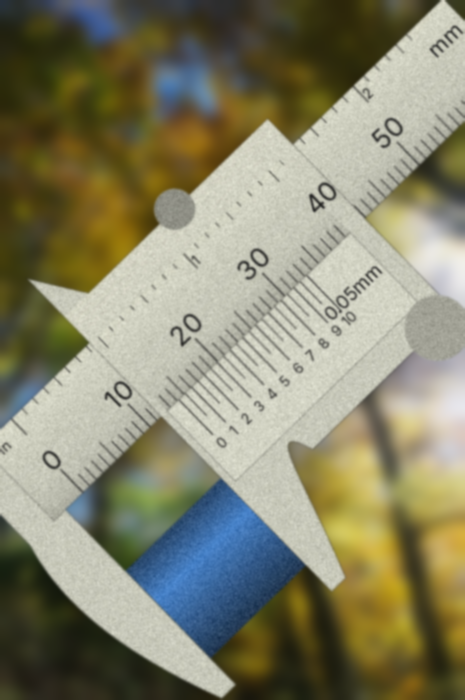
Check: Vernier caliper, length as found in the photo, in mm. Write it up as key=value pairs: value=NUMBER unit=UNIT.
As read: value=14.2 unit=mm
